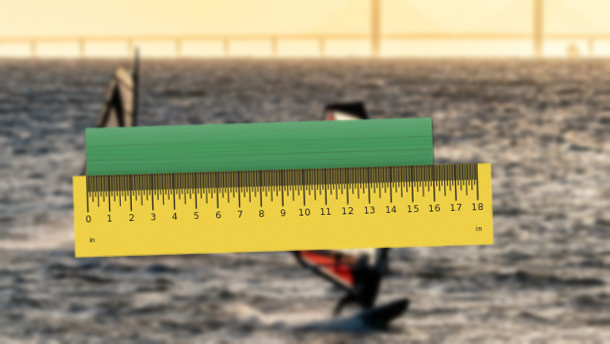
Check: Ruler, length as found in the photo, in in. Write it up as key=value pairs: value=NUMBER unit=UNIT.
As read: value=16 unit=in
